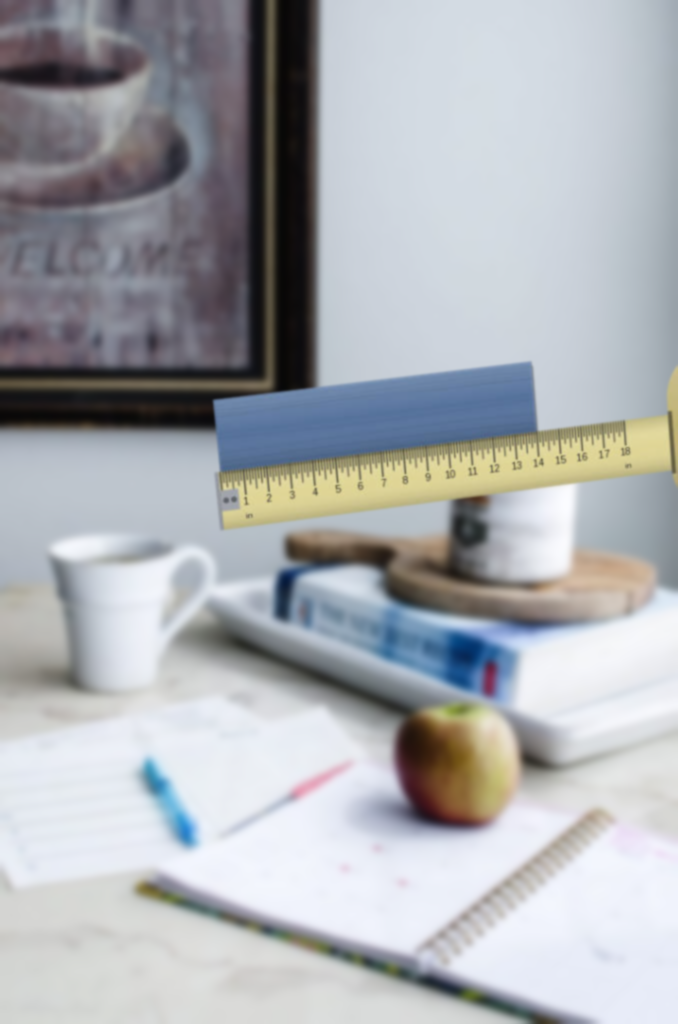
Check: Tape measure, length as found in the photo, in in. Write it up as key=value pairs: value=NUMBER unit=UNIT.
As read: value=14 unit=in
